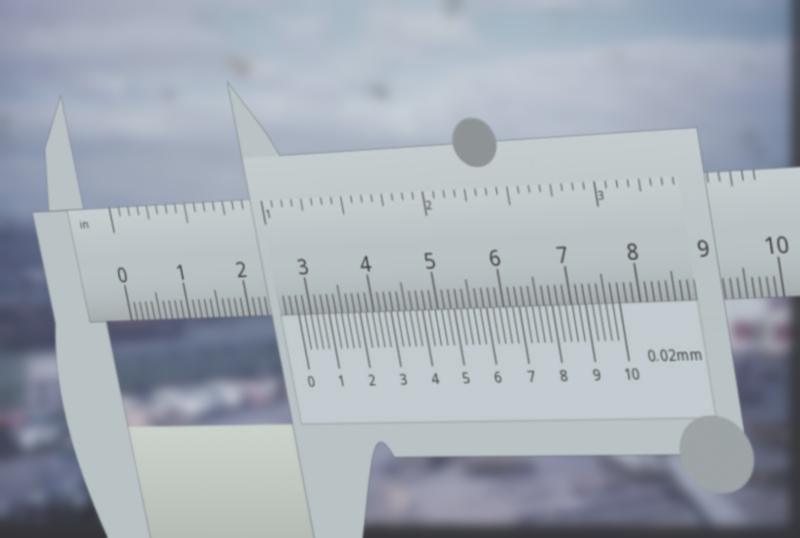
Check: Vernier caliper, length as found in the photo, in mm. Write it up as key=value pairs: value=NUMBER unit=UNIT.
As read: value=28.0 unit=mm
